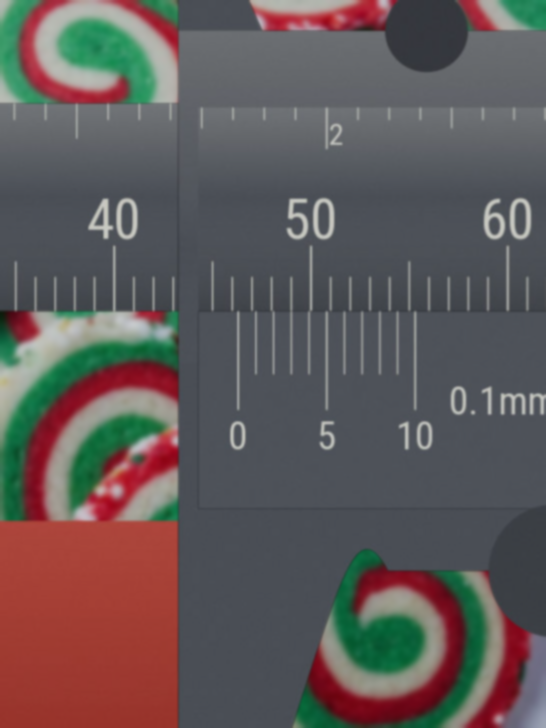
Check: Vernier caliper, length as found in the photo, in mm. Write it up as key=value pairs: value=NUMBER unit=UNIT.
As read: value=46.3 unit=mm
